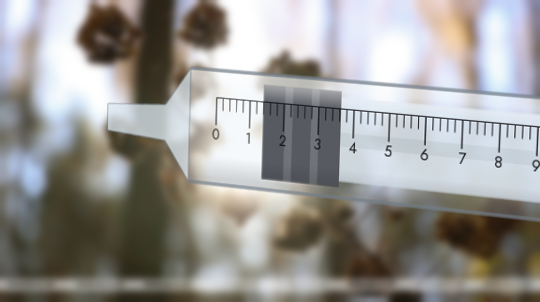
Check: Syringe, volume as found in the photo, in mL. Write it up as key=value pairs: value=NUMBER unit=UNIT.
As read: value=1.4 unit=mL
